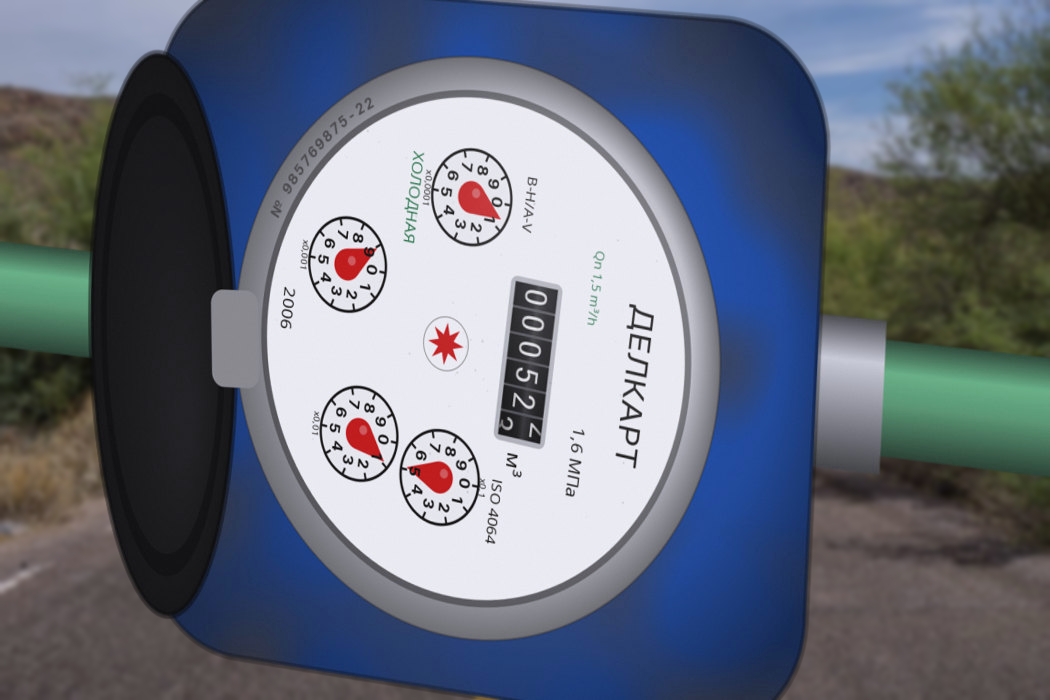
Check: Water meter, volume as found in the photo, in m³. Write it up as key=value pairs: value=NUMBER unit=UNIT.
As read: value=522.5090 unit=m³
